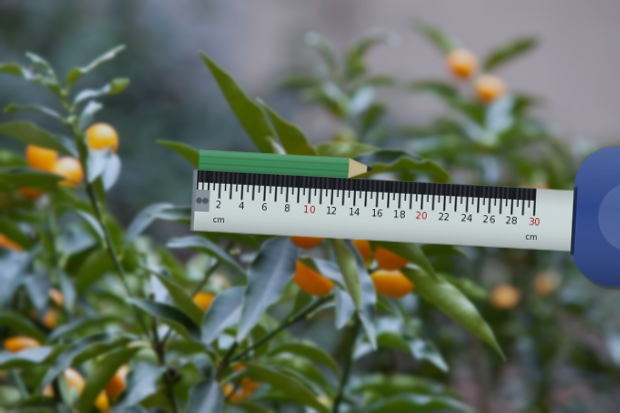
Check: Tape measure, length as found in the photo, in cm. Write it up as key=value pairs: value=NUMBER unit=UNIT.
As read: value=15.5 unit=cm
